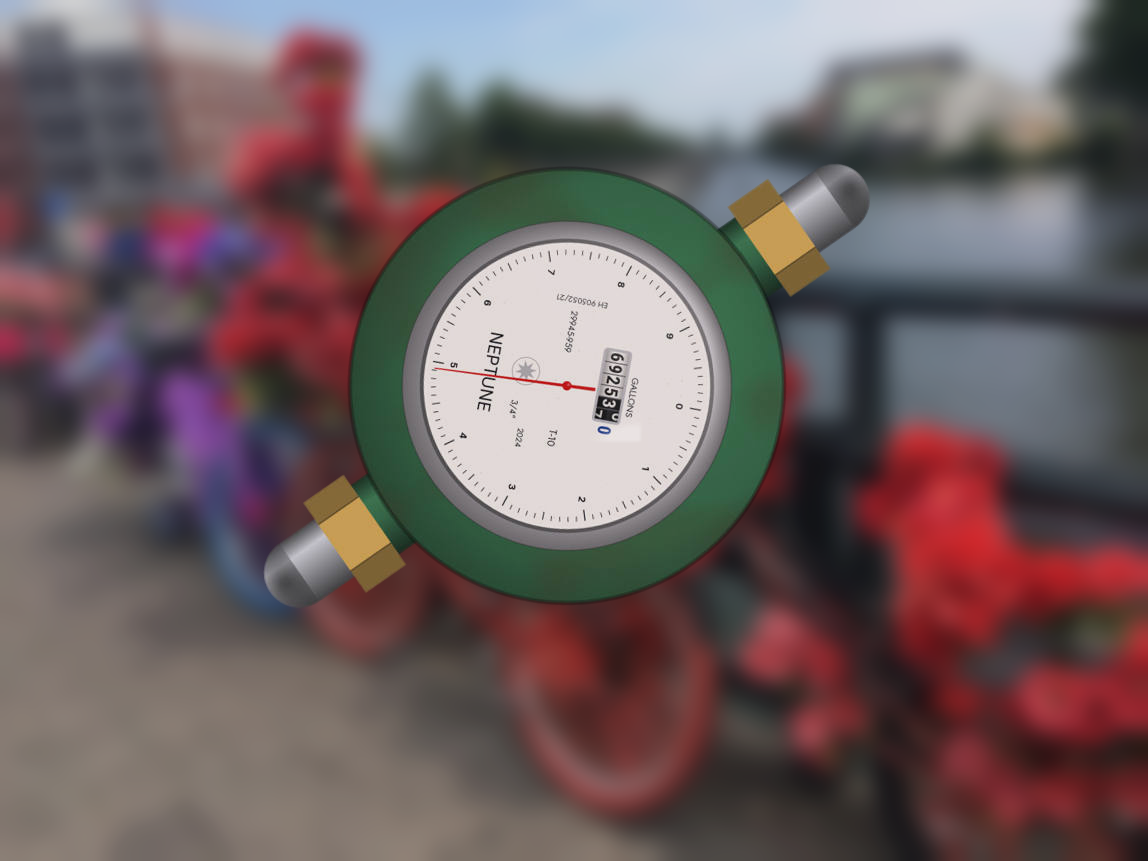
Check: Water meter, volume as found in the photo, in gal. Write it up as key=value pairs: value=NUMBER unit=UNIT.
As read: value=6925364.9 unit=gal
